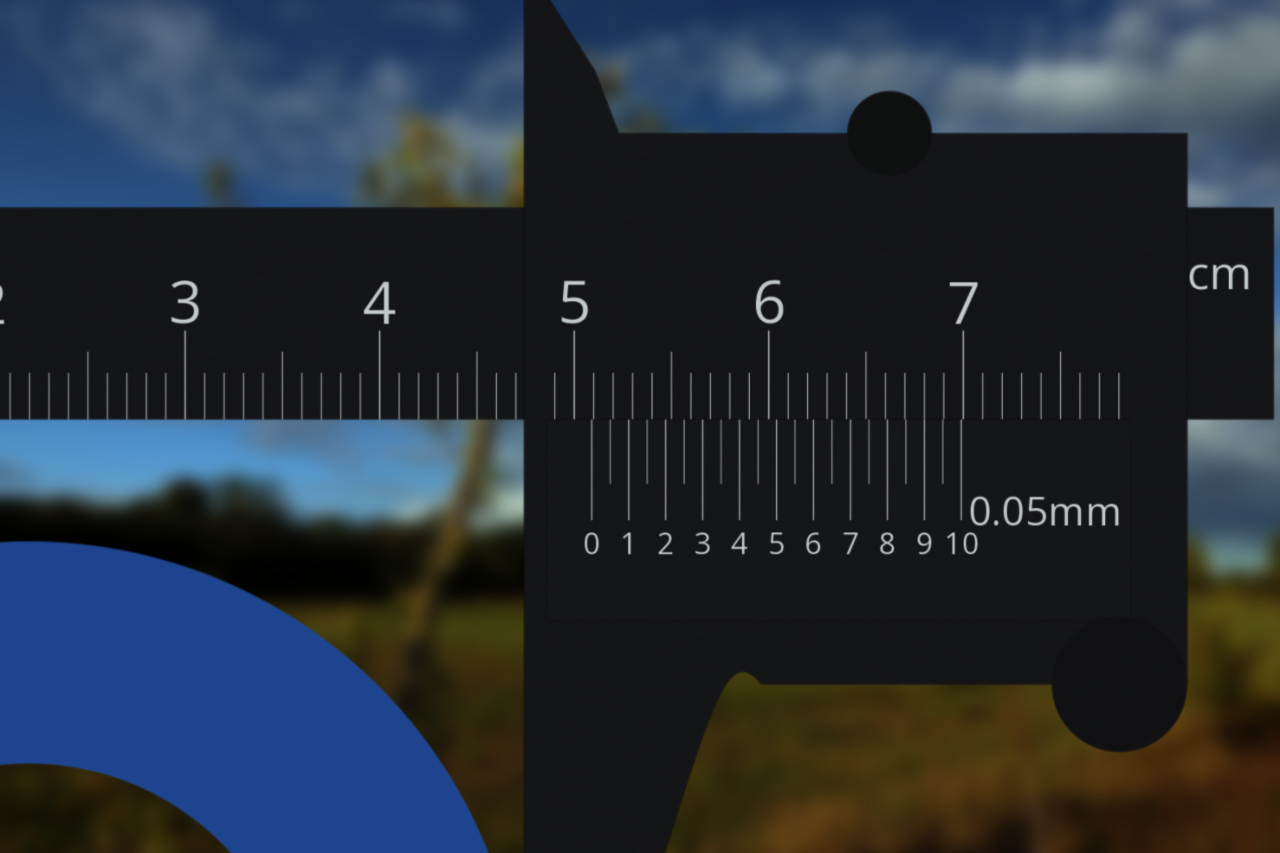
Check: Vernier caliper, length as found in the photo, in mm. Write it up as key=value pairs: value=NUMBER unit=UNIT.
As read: value=50.9 unit=mm
